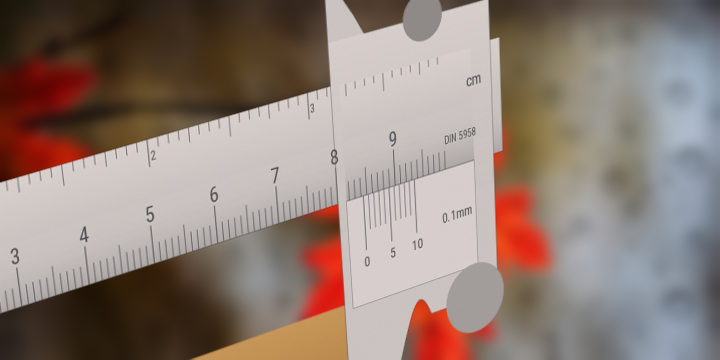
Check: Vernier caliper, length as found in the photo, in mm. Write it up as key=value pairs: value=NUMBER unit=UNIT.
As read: value=84.4 unit=mm
